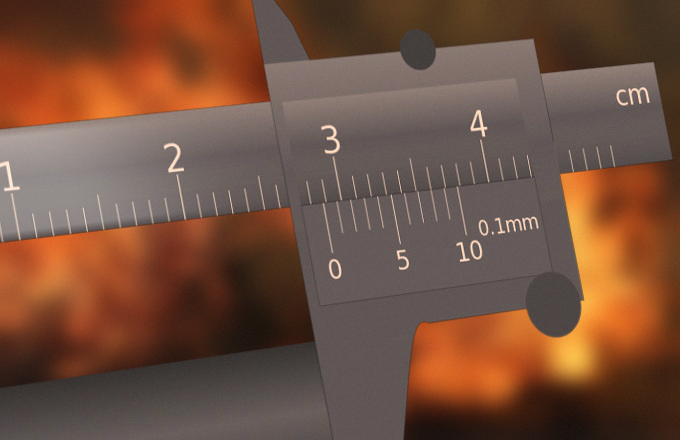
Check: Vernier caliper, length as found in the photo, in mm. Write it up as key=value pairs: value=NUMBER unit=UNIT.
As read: value=28.8 unit=mm
